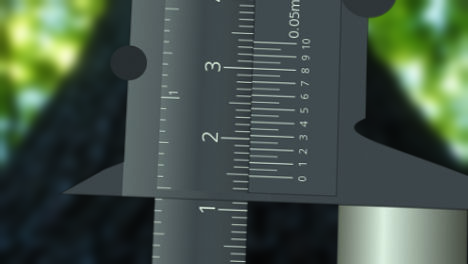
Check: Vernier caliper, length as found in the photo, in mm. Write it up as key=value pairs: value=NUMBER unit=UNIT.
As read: value=14.8 unit=mm
